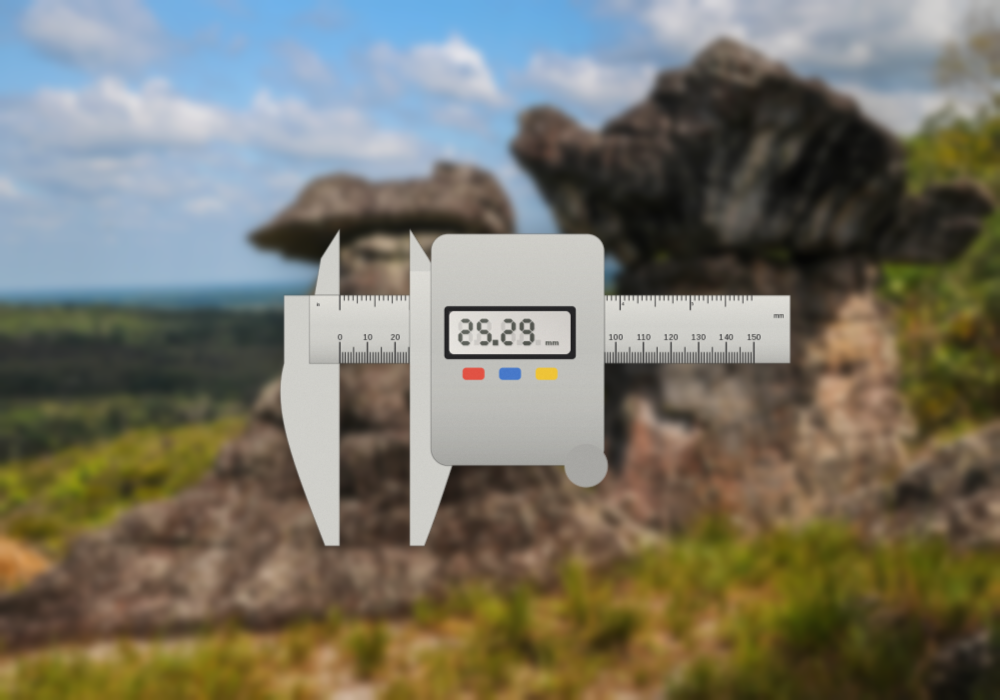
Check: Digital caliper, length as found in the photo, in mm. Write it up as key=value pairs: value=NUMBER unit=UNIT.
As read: value=25.29 unit=mm
